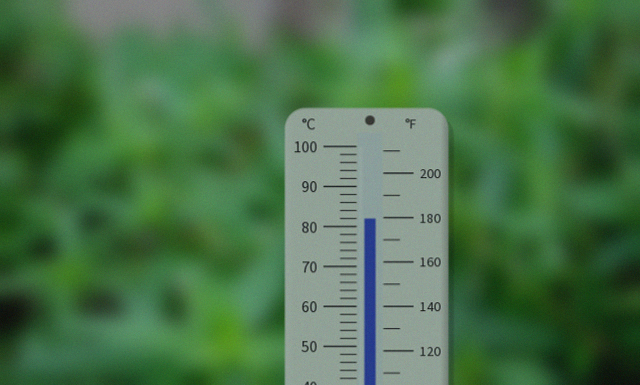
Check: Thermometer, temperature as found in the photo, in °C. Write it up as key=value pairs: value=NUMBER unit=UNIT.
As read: value=82 unit=°C
